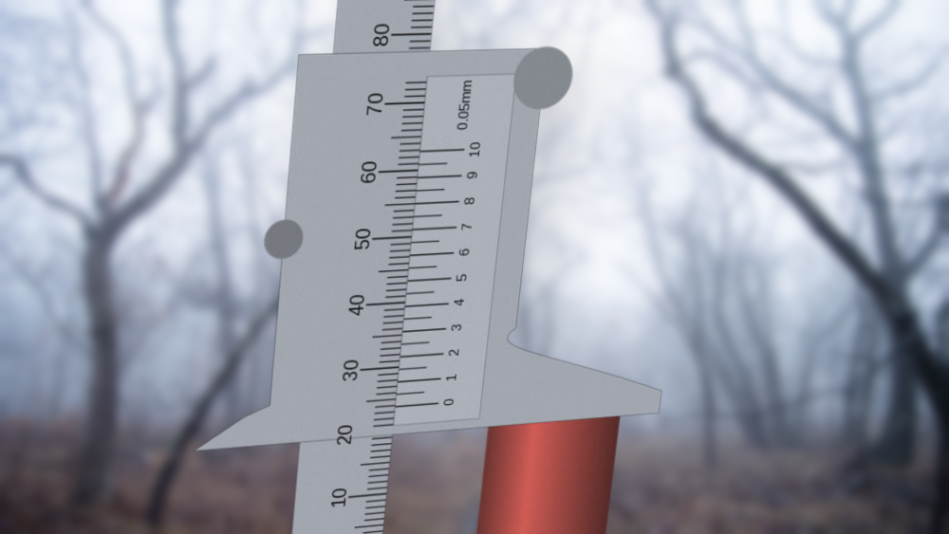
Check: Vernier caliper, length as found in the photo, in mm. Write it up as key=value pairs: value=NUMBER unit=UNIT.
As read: value=23.8 unit=mm
